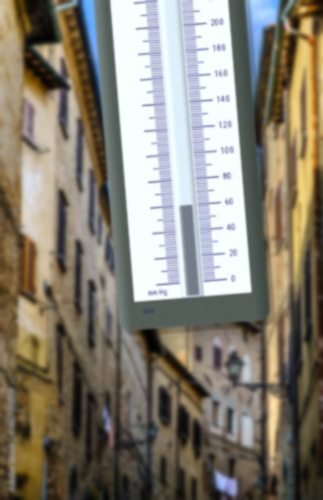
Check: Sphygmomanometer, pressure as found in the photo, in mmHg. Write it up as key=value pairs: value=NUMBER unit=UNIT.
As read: value=60 unit=mmHg
